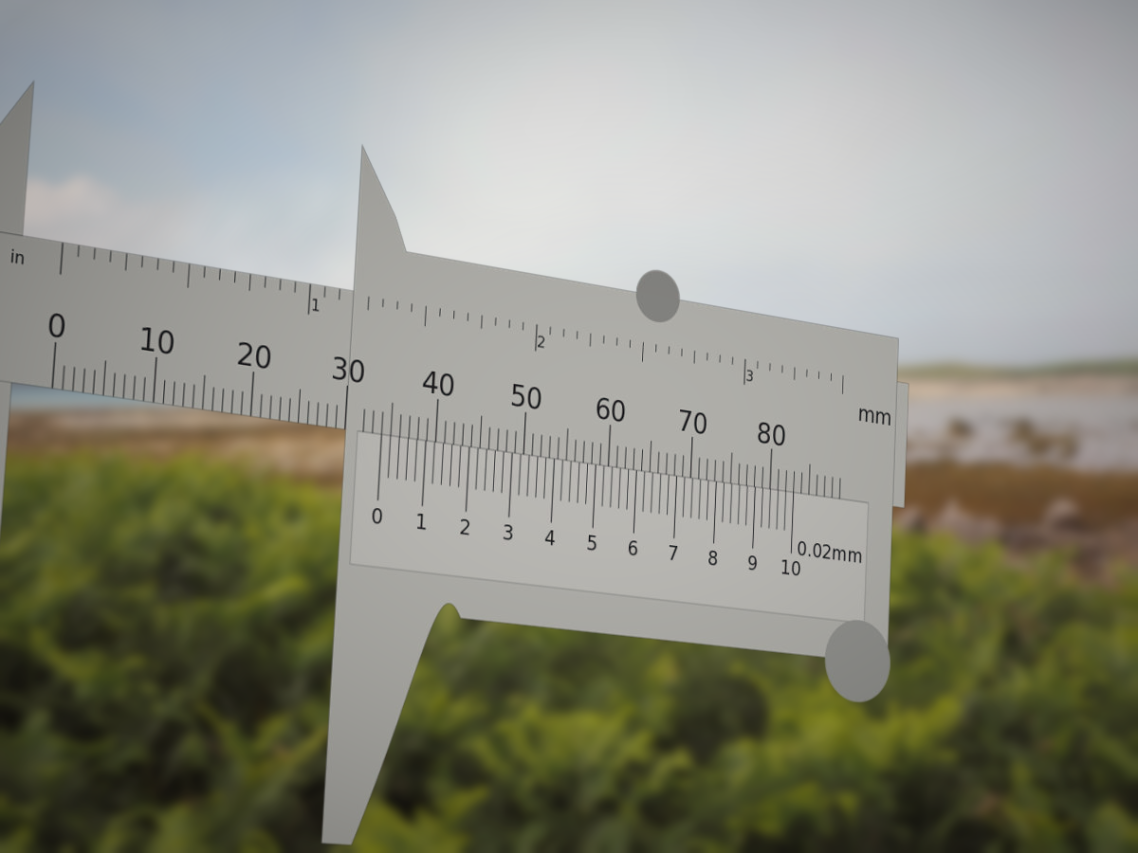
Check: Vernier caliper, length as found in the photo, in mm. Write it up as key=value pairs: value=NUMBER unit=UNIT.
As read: value=34.0 unit=mm
